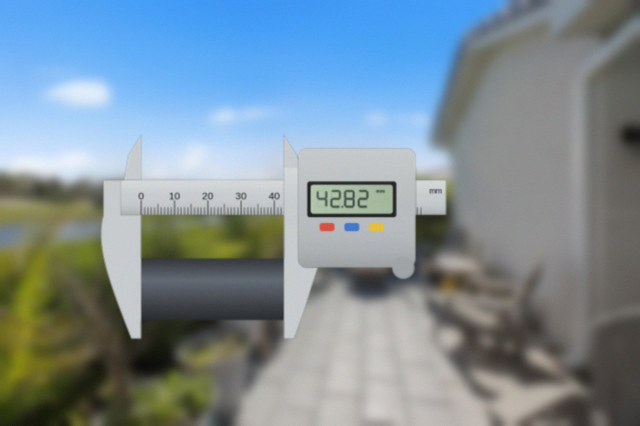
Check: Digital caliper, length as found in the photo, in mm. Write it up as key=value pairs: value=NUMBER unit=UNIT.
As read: value=42.82 unit=mm
